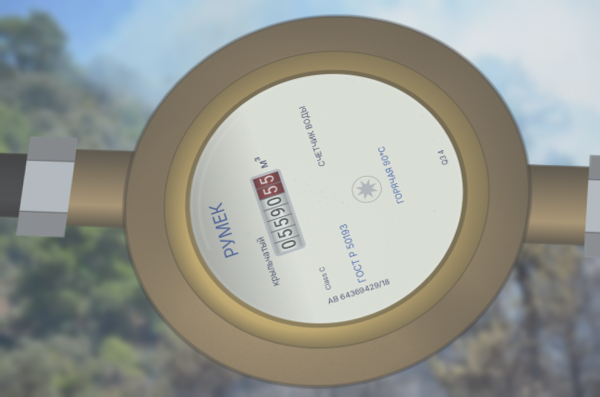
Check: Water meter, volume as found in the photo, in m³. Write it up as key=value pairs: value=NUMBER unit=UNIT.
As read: value=5590.55 unit=m³
